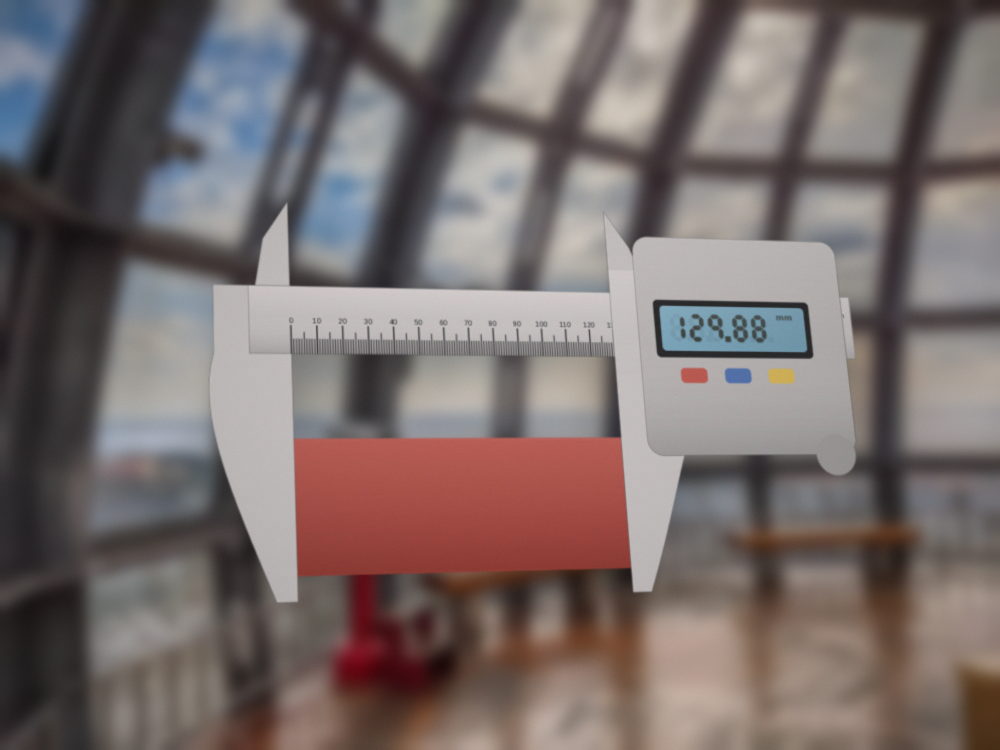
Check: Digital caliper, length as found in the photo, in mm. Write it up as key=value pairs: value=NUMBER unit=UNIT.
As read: value=129.88 unit=mm
